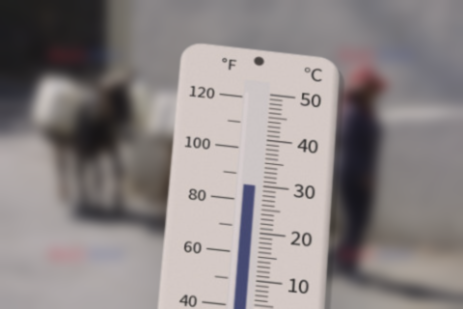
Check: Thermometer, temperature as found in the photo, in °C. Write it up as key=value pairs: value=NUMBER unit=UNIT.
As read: value=30 unit=°C
